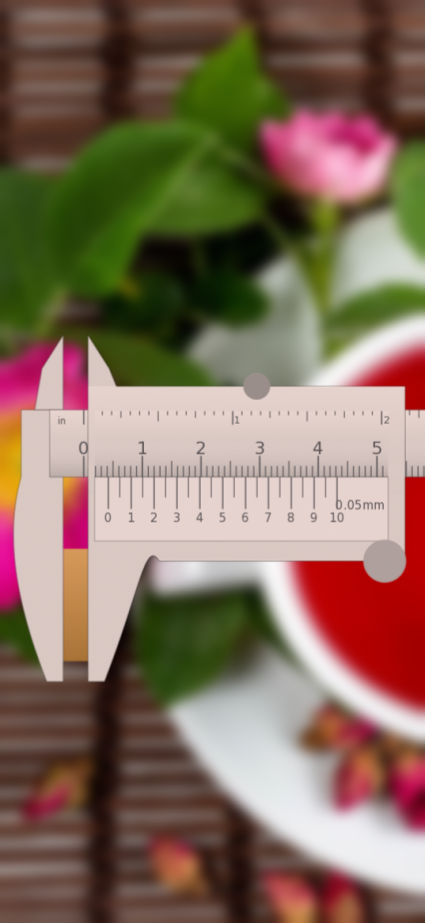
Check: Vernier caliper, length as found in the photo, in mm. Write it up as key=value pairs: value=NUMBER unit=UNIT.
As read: value=4.2 unit=mm
